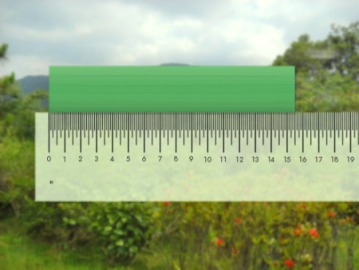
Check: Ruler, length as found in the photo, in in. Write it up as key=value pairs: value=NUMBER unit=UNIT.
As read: value=15.5 unit=in
